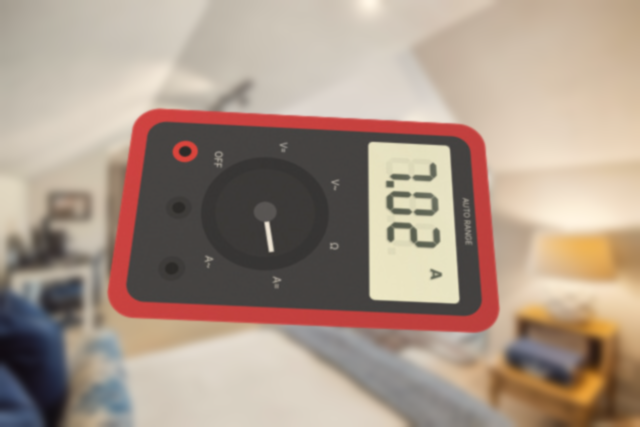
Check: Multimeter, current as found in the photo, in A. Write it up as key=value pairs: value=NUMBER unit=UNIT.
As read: value=7.02 unit=A
